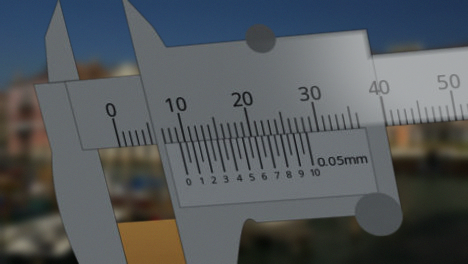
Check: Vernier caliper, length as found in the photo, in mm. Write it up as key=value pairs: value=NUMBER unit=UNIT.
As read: value=9.2 unit=mm
